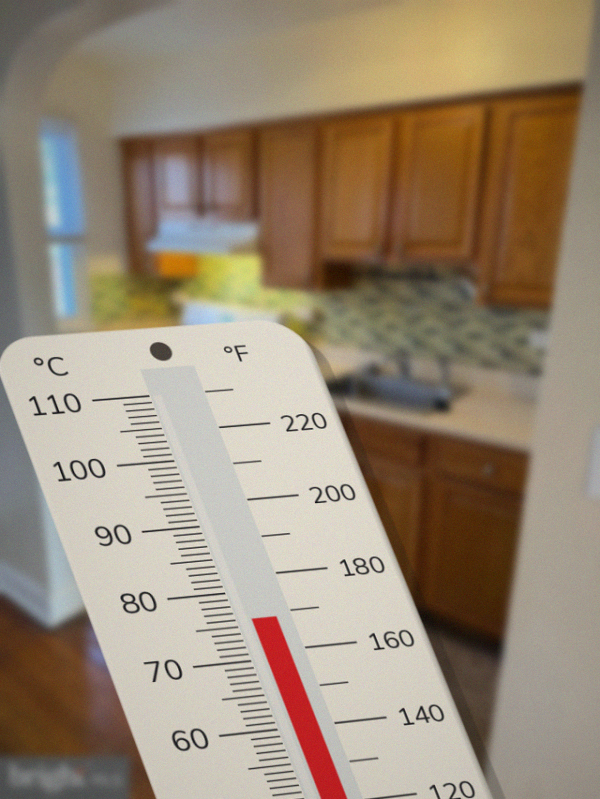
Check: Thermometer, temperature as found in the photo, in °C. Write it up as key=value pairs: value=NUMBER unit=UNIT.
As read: value=76 unit=°C
